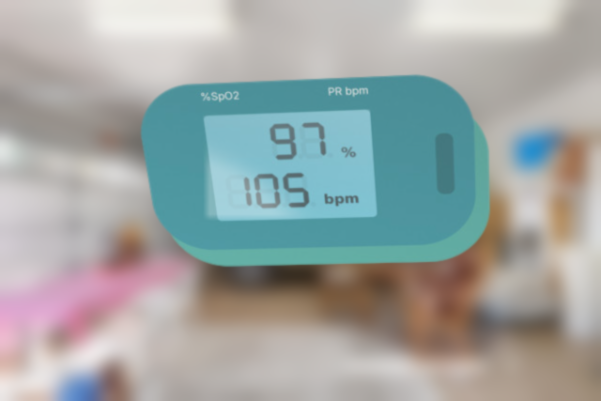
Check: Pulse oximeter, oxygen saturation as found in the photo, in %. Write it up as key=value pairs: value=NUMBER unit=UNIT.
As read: value=97 unit=%
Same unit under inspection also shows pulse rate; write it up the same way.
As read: value=105 unit=bpm
